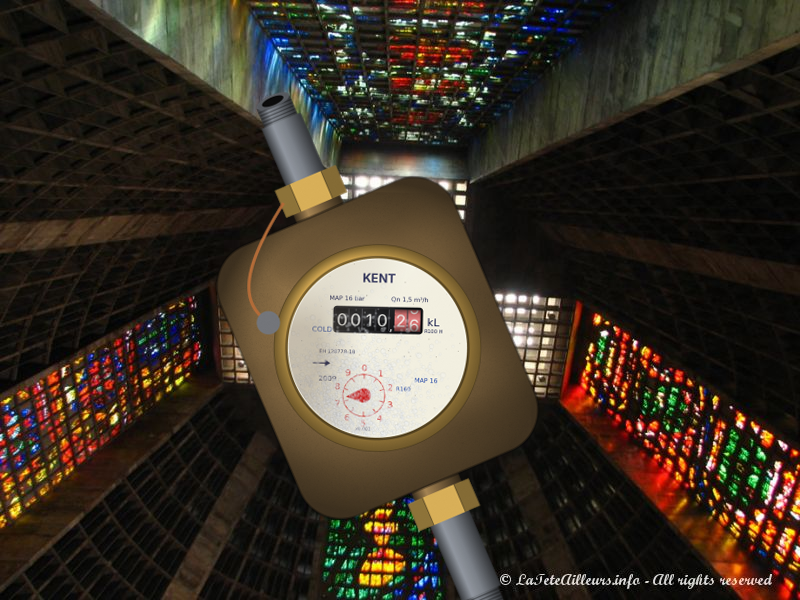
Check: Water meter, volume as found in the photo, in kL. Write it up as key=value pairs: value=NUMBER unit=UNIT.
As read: value=10.257 unit=kL
